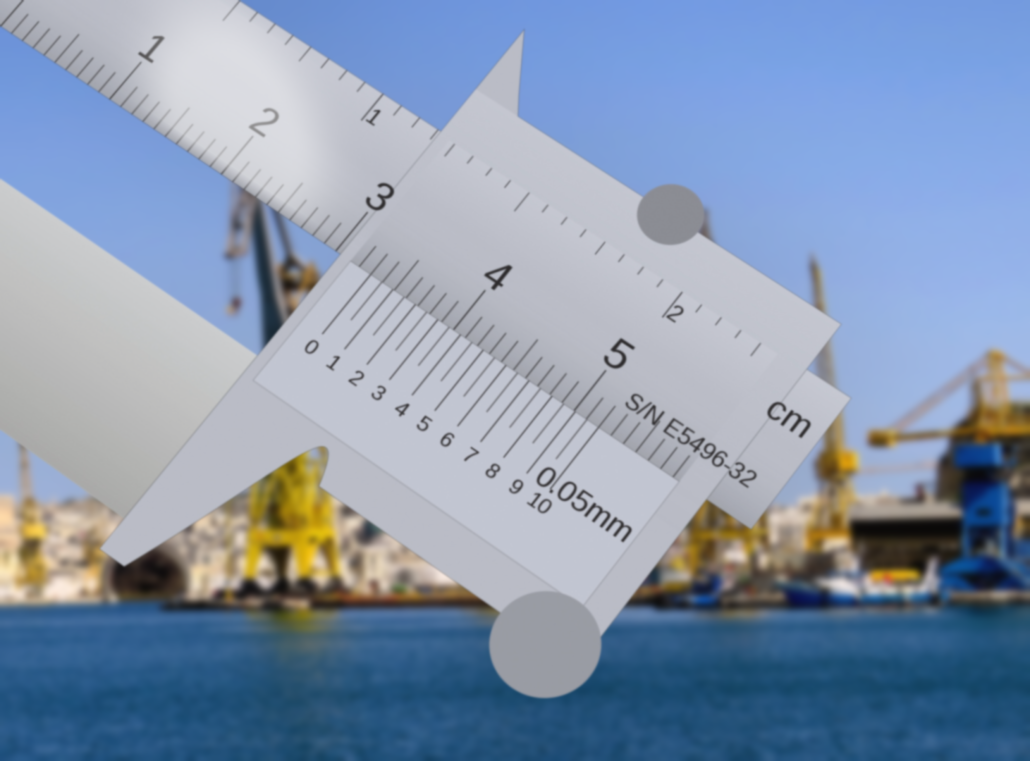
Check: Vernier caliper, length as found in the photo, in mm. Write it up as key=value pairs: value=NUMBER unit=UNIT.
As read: value=33.0 unit=mm
